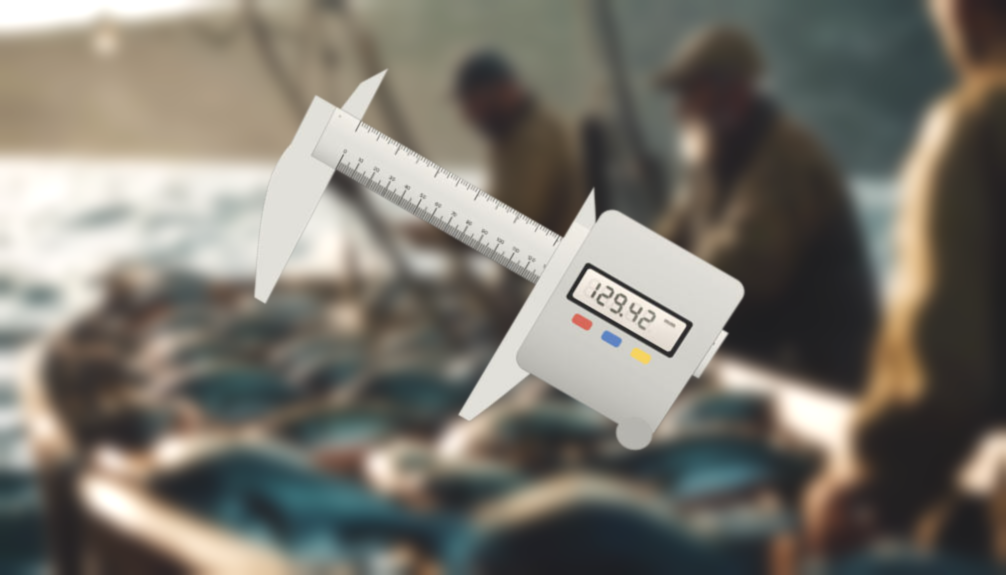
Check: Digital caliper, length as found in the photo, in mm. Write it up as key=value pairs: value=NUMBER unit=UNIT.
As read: value=129.42 unit=mm
